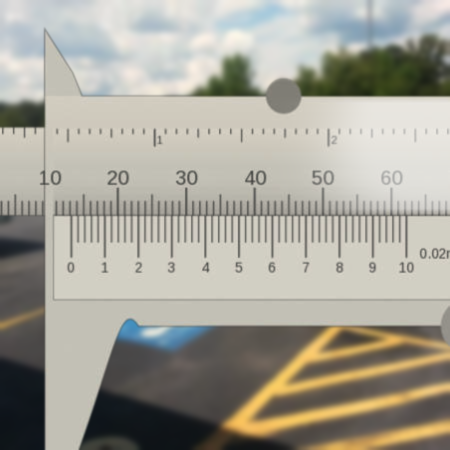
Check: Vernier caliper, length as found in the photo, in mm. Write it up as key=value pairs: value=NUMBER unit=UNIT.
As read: value=13.2 unit=mm
